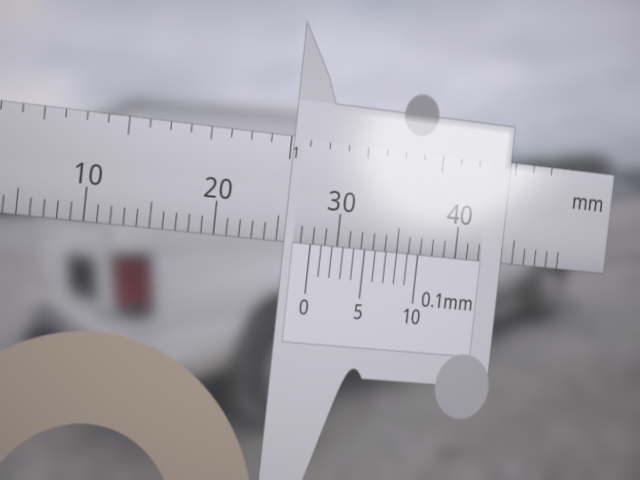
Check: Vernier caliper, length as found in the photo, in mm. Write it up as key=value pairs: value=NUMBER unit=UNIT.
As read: value=27.8 unit=mm
